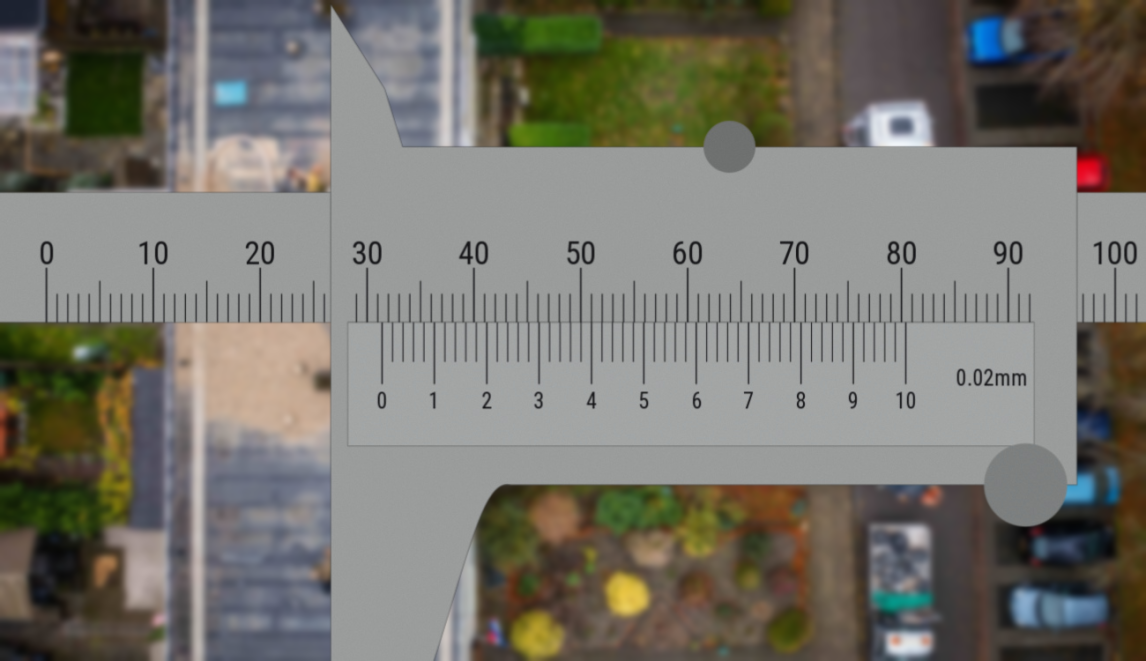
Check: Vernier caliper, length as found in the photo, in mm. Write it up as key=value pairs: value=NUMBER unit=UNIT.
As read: value=31.4 unit=mm
